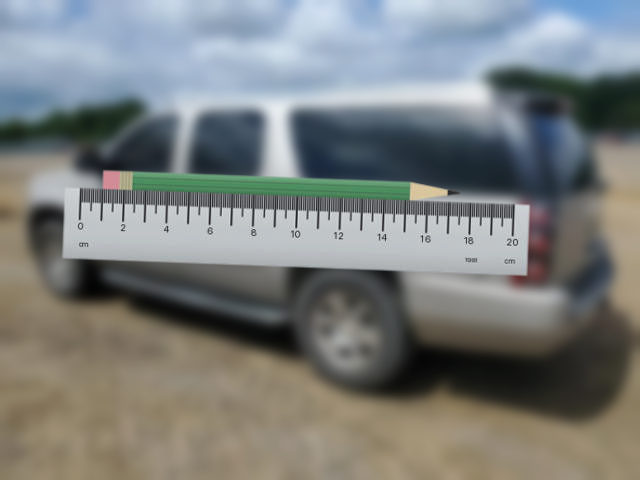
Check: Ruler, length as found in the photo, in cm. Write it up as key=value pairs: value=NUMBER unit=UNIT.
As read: value=16.5 unit=cm
